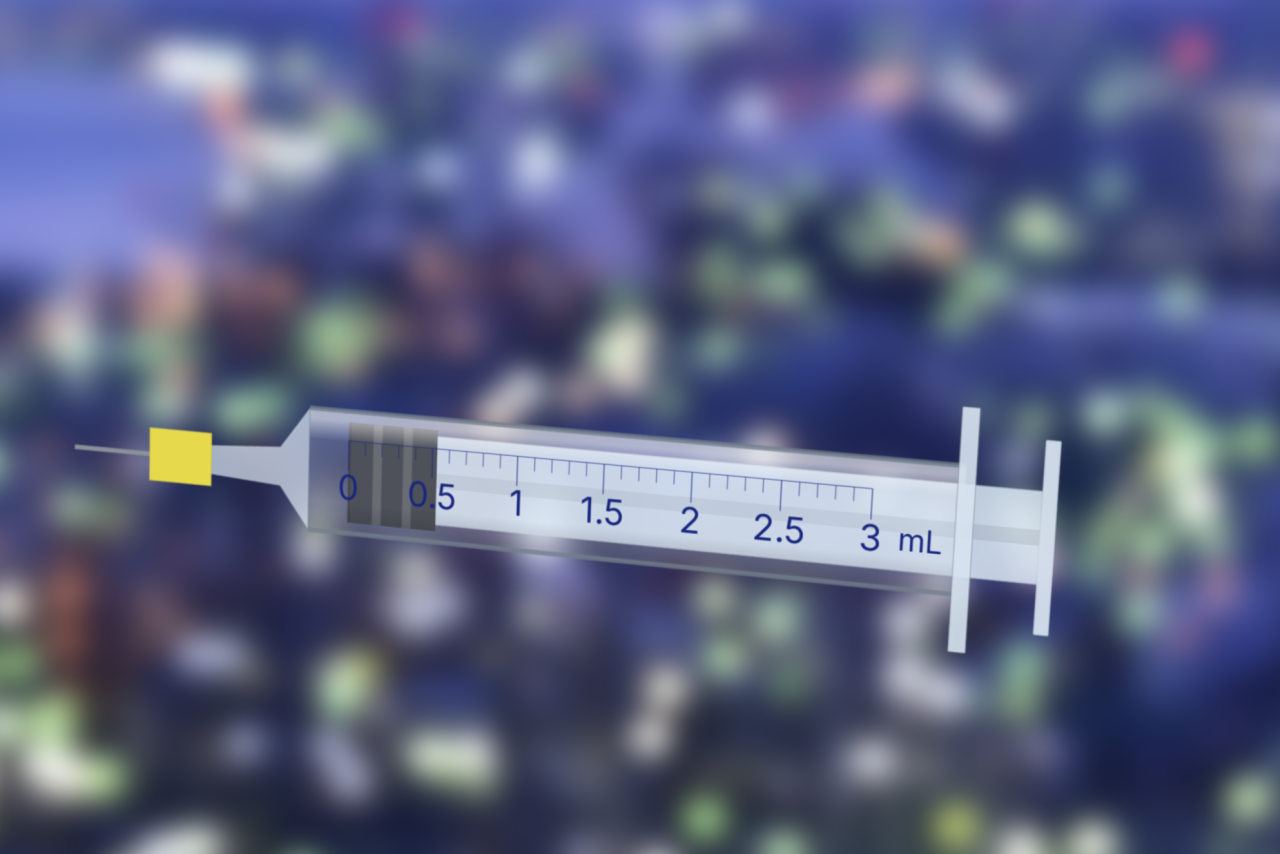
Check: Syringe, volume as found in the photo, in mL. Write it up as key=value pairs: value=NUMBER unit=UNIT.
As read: value=0 unit=mL
